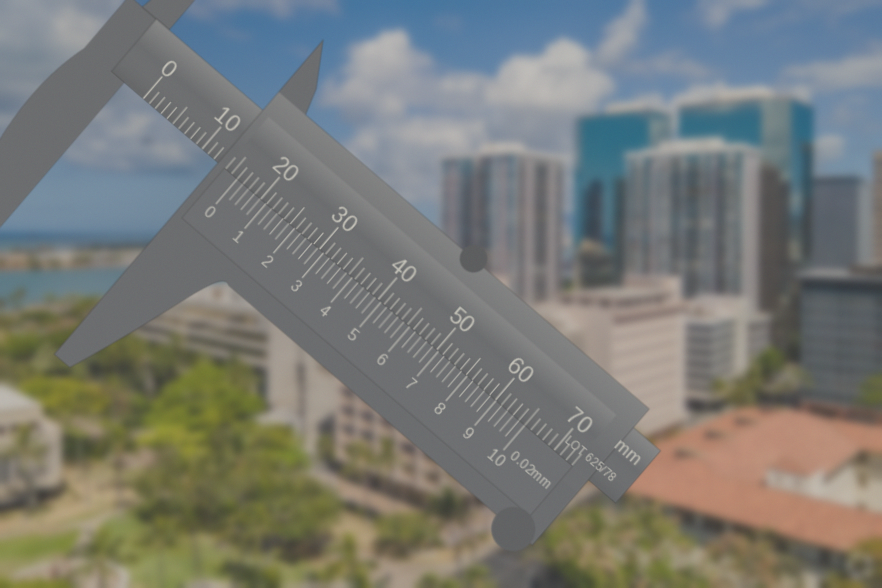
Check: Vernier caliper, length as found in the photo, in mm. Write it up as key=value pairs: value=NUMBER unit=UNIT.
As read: value=16.0 unit=mm
